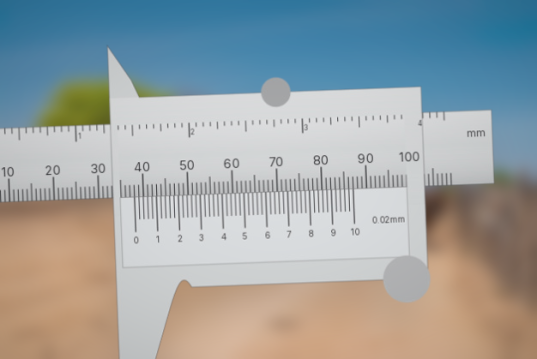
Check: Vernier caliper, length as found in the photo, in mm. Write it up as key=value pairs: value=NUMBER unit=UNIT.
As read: value=38.0 unit=mm
